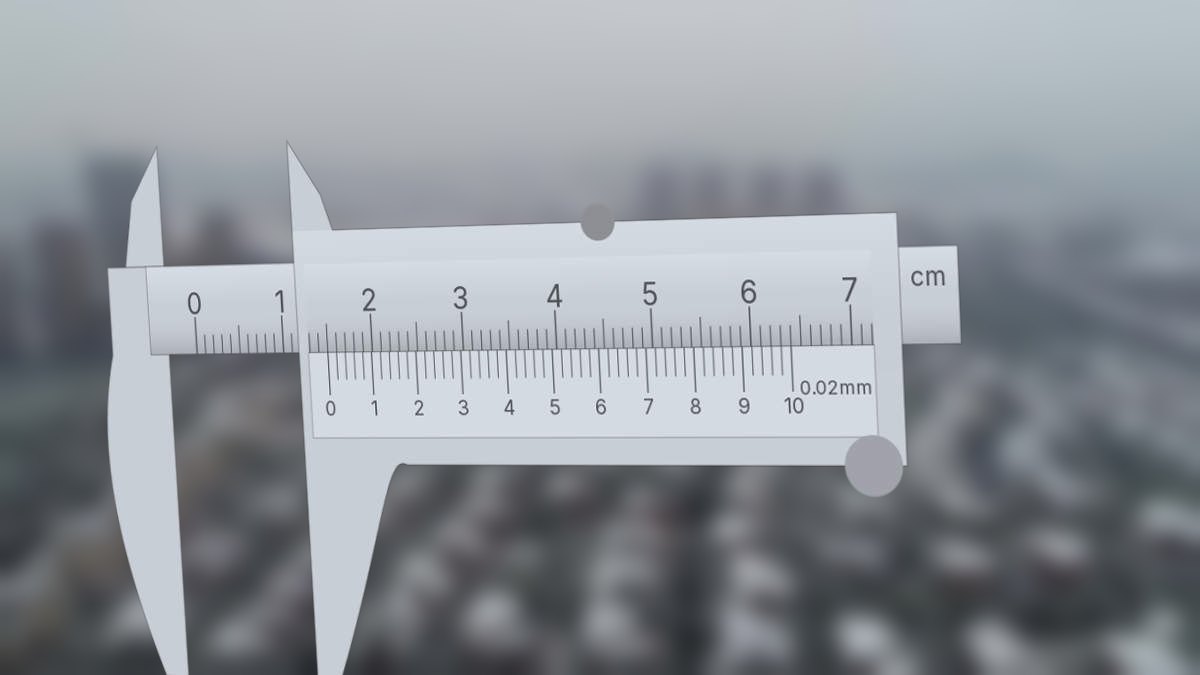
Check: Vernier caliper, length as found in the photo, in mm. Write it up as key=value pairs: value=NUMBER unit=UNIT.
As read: value=15.0 unit=mm
